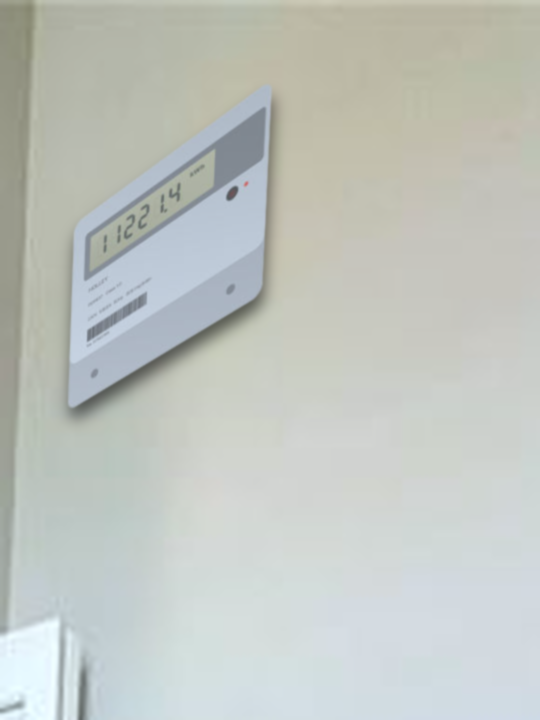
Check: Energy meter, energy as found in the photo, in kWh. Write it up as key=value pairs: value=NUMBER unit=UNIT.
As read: value=11221.4 unit=kWh
